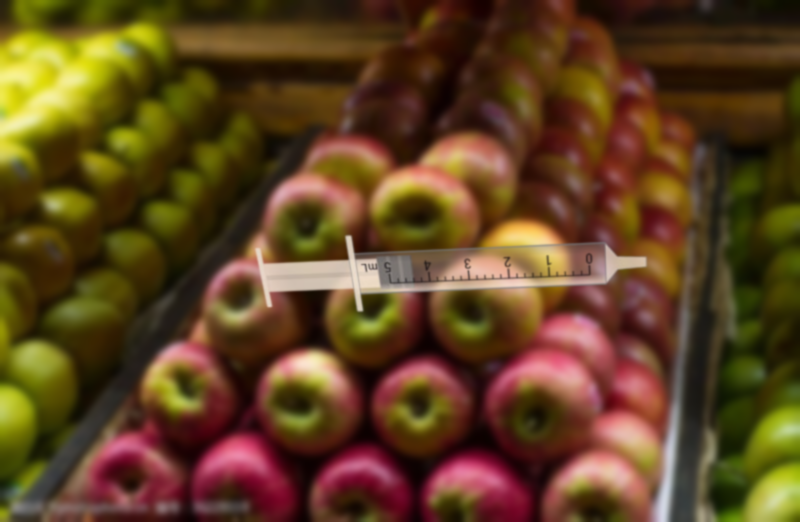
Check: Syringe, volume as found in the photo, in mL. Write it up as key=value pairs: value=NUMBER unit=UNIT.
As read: value=4.4 unit=mL
